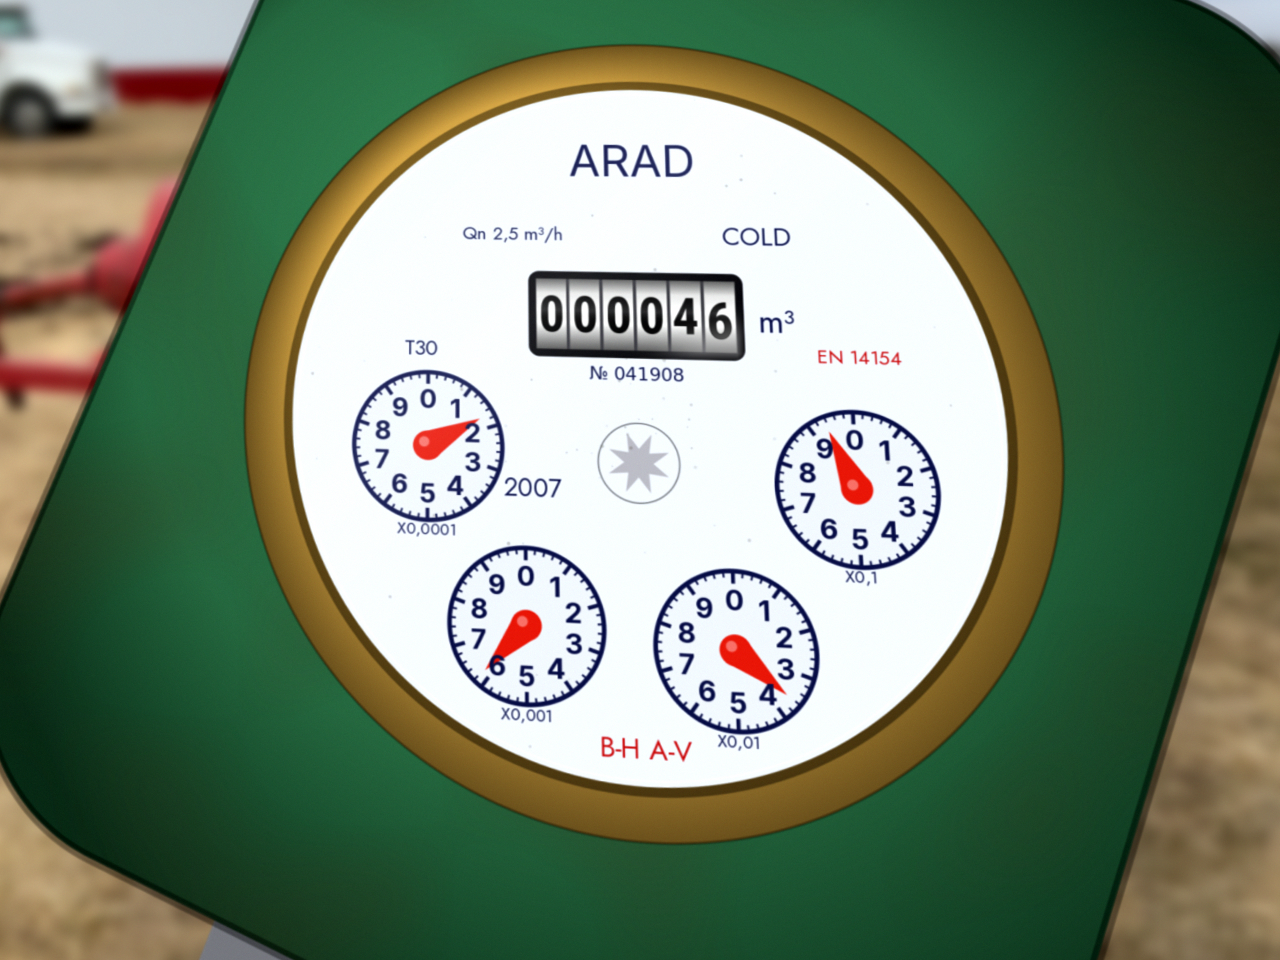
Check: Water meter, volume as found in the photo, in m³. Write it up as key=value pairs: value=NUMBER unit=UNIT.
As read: value=45.9361 unit=m³
